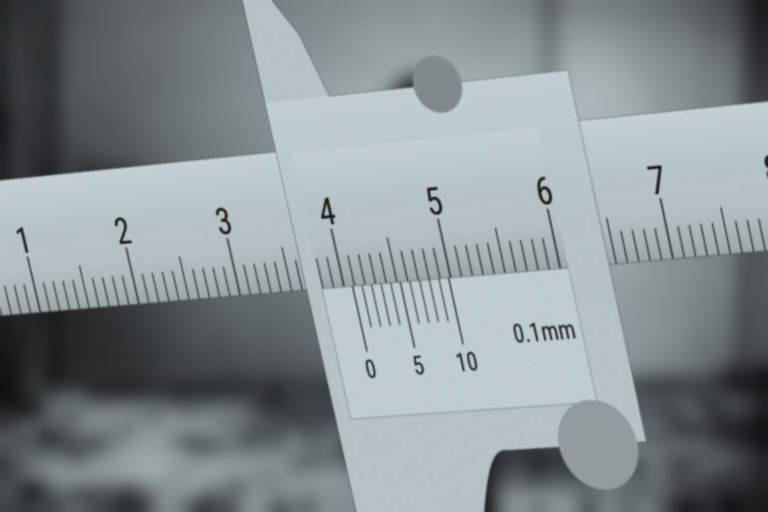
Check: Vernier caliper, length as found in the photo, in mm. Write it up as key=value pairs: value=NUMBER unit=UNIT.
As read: value=40.8 unit=mm
